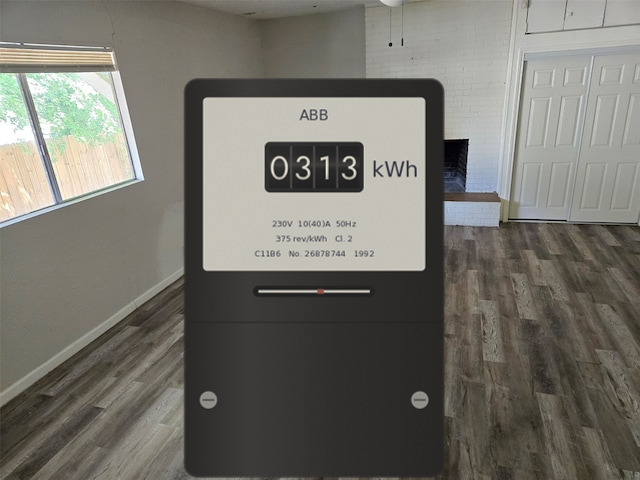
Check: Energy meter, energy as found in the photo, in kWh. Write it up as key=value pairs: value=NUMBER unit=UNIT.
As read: value=313 unit=kWh
